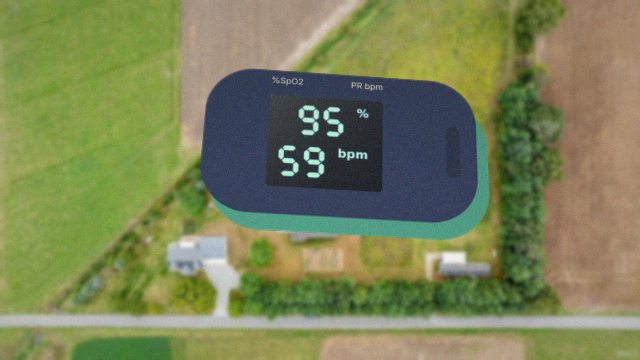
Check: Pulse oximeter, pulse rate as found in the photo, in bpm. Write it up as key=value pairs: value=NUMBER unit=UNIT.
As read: value=59 unit=bpm
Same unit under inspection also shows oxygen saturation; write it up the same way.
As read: value=95 unit=%
